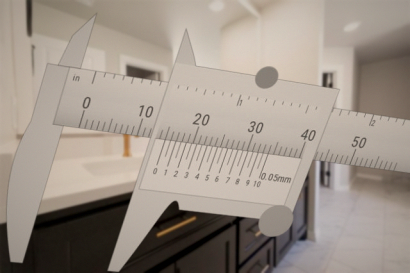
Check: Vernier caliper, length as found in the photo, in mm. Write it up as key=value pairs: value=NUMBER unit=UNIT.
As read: value=15.0 unit=mm
